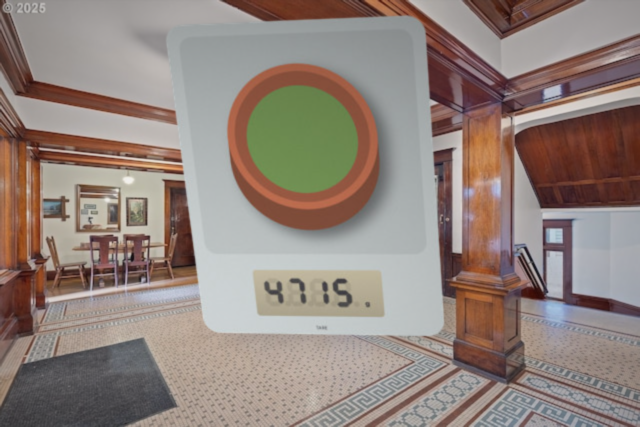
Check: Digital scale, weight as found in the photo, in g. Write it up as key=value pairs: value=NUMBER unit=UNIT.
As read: value=4715 unit=g
